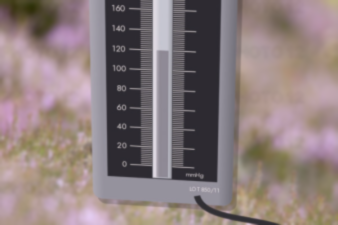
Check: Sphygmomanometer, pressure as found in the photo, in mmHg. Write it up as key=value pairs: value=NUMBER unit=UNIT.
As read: value=120 unit=mmHg
